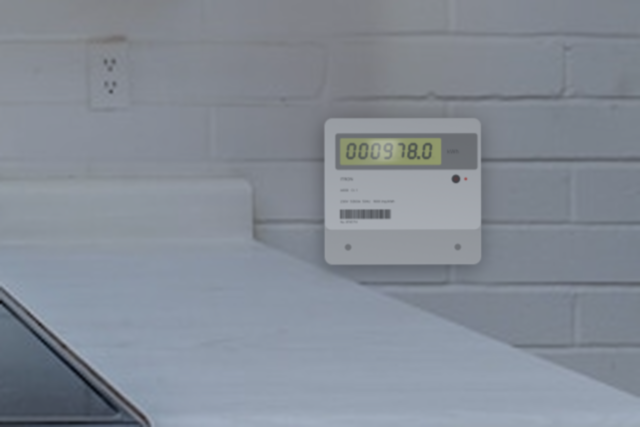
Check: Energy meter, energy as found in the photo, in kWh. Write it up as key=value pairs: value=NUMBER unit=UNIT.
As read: value=978.0 unit=kWh
